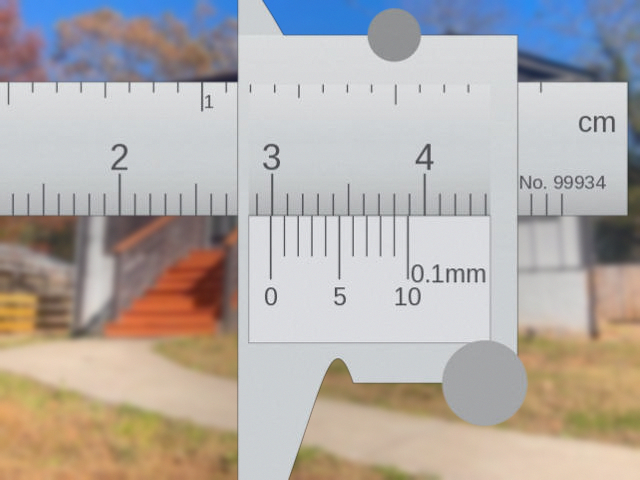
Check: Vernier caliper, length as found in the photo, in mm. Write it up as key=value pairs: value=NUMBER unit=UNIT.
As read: value=29.9 unit=mm
